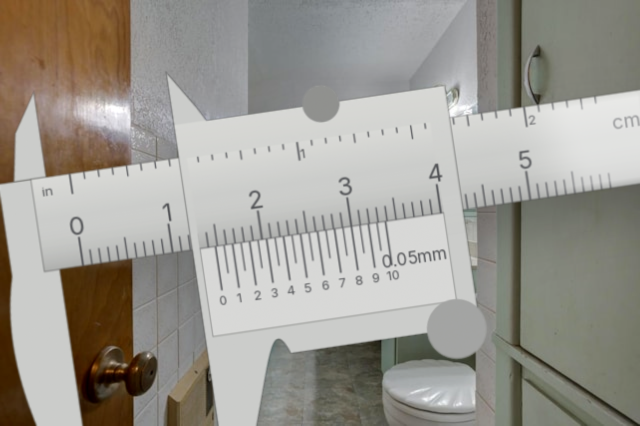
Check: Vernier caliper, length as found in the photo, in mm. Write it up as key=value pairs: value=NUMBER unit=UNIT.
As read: value=14.8 unit=mm
